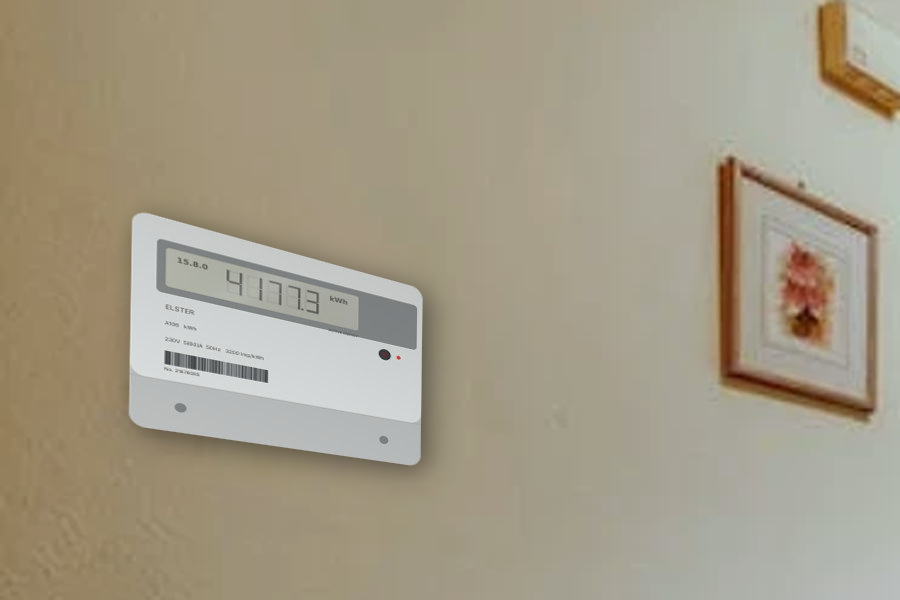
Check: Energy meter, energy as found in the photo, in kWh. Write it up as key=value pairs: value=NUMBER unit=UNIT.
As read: value=4177.3 unit=kWh
